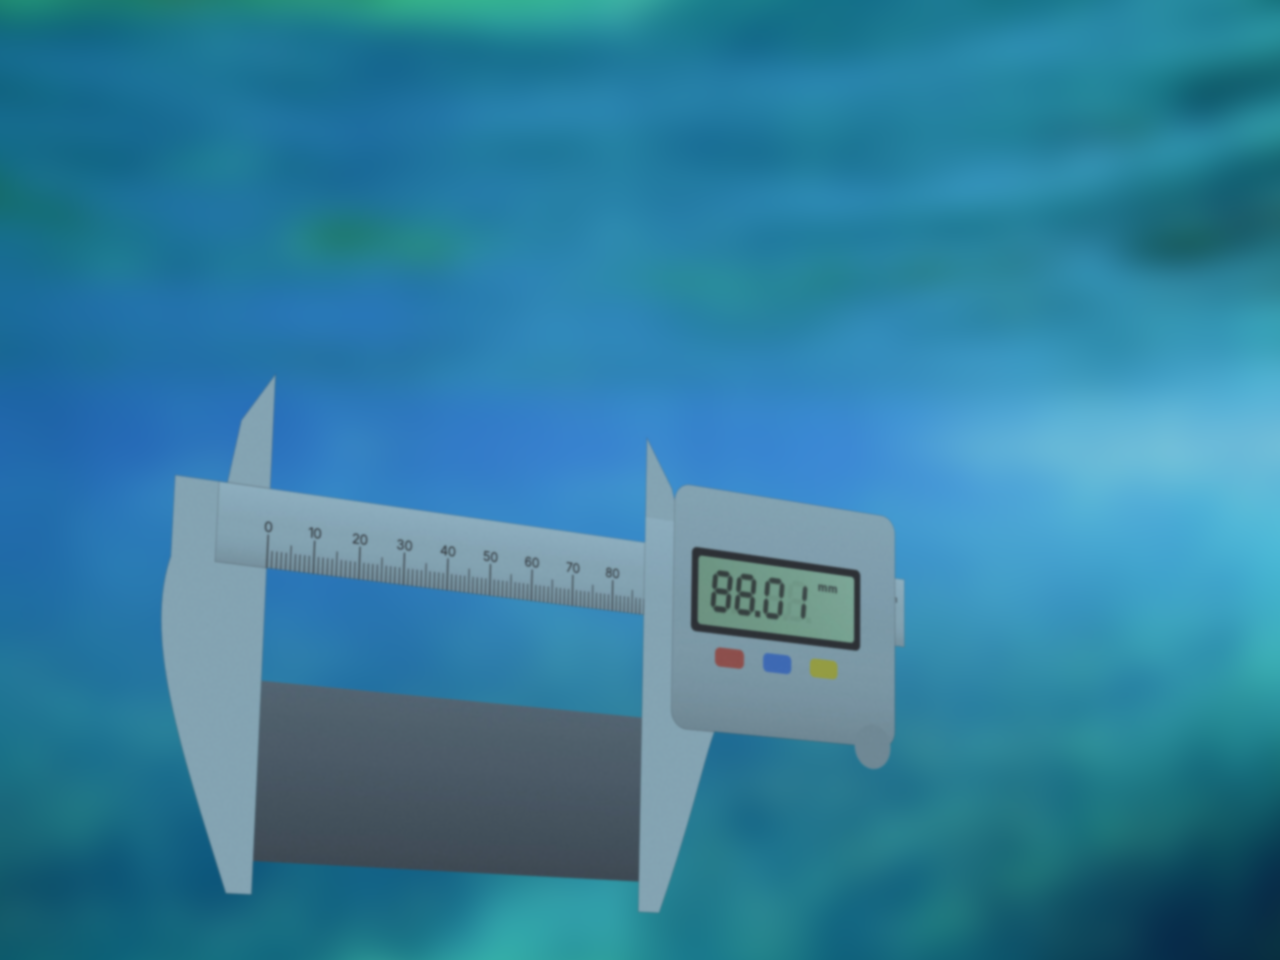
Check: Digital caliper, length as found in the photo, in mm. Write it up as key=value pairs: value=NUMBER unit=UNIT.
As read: value=88.01 unit=mm
